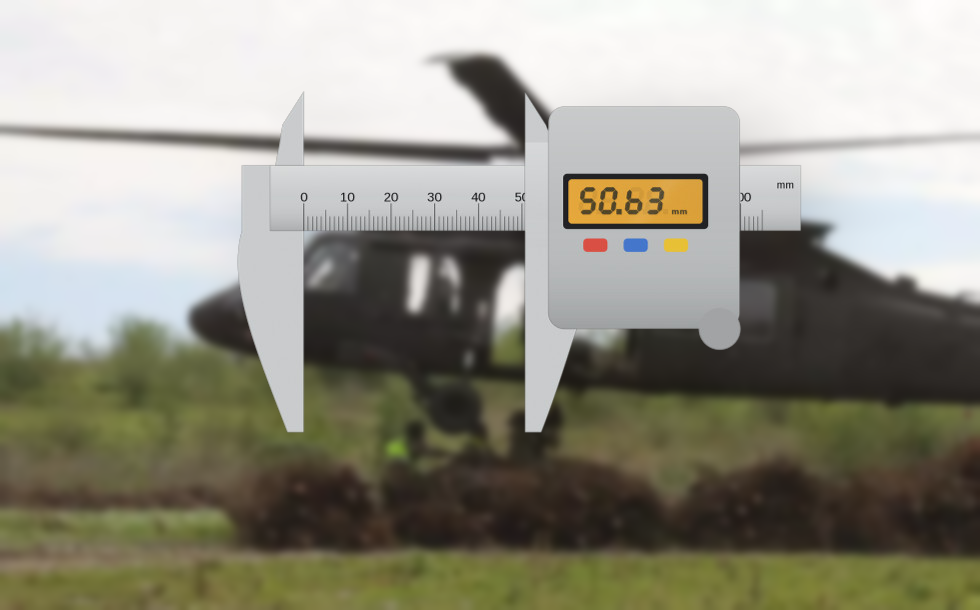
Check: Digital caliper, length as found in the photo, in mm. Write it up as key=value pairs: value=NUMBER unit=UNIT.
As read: value=50.63 unit=mm
